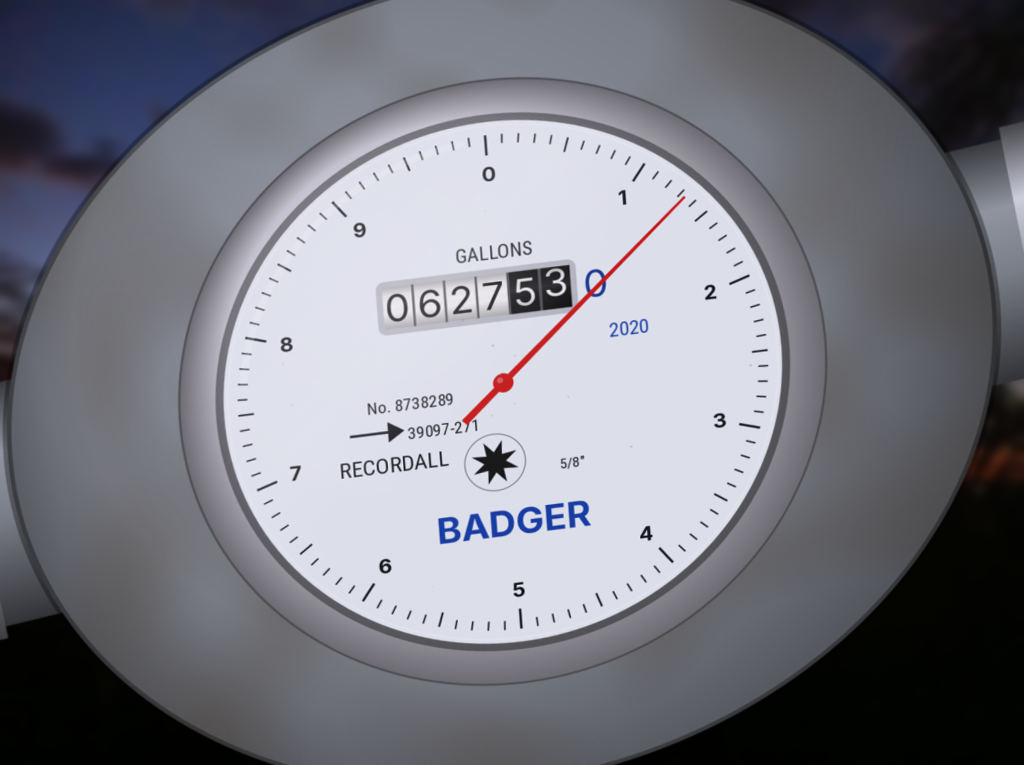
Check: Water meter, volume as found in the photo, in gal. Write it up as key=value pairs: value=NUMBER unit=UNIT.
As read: value=627531.3 unit=gal
